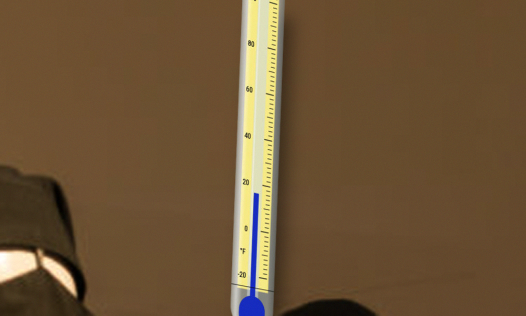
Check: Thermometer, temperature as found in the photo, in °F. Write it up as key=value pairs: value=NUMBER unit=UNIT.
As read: value=16 unit=°F
